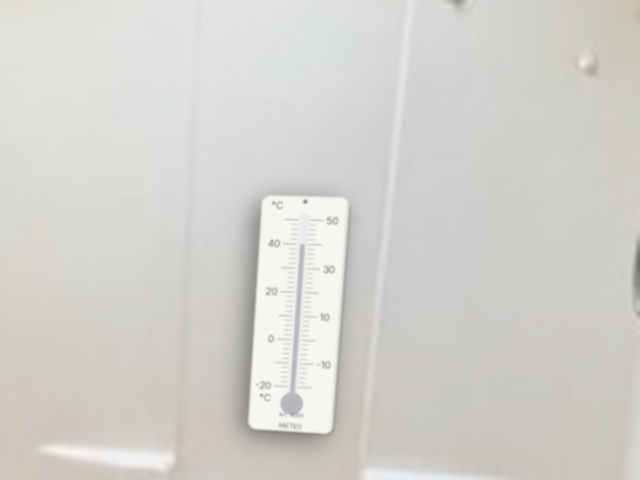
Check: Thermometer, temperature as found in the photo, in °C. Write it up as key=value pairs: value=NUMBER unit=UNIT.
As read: value=40 unit=°C
